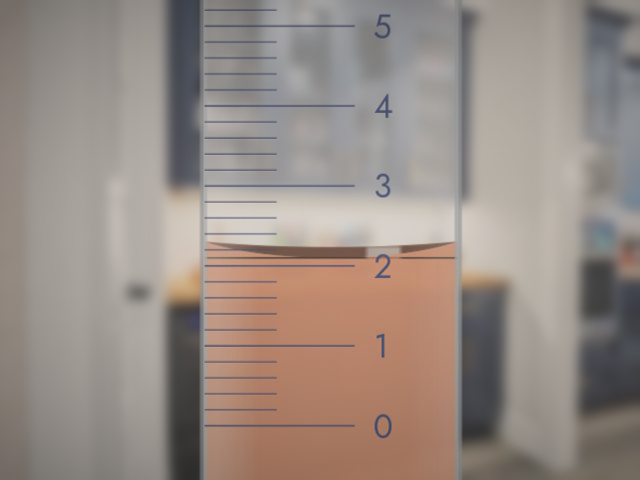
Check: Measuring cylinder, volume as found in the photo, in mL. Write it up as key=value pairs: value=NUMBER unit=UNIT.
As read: value=2.1 unit=mL
